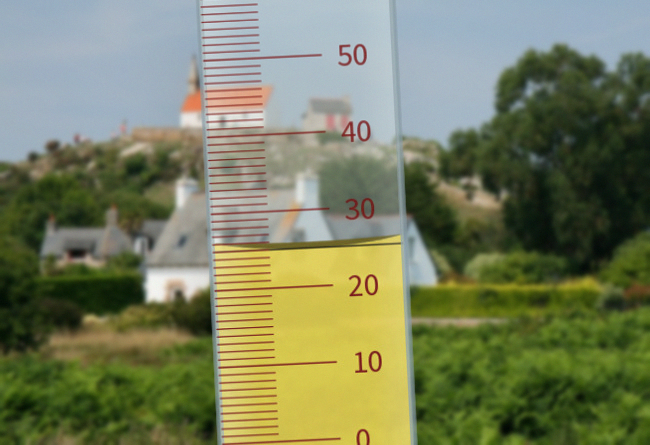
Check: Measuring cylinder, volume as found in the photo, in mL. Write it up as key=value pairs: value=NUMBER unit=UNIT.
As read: value=25 unit=mL
